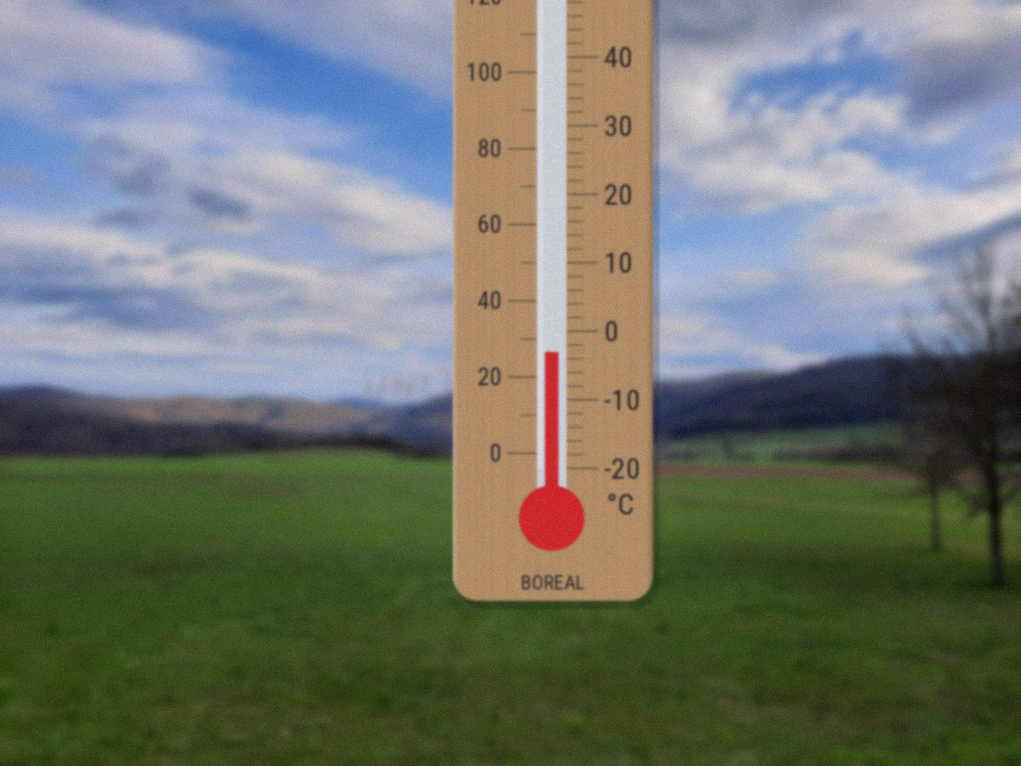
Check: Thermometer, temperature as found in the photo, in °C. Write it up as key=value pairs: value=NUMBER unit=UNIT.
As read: value=-3 unit=°C
